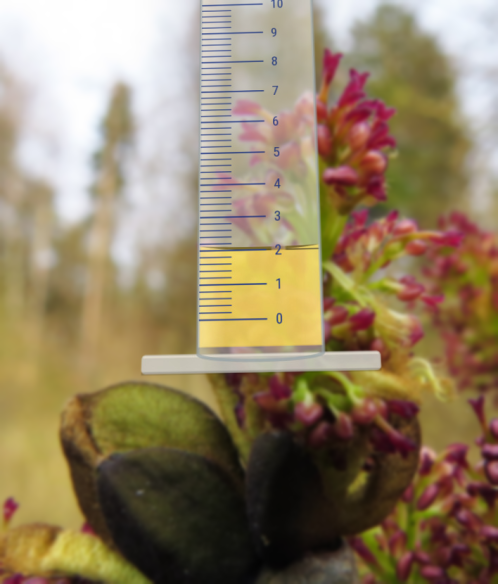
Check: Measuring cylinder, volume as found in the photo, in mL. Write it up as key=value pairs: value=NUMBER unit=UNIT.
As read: value=2 unit=mL
